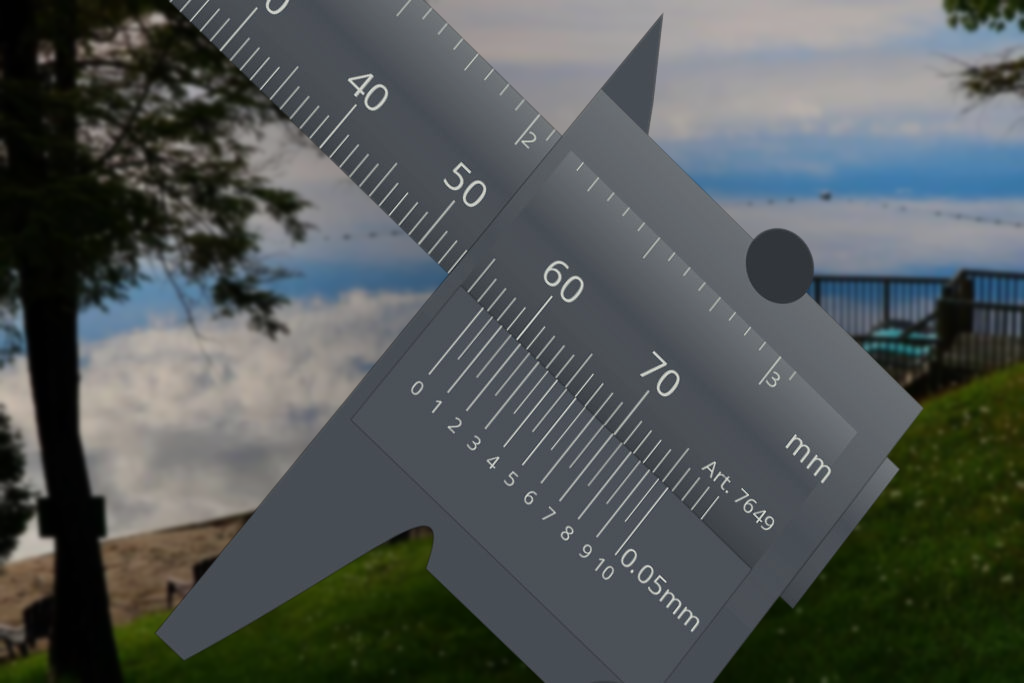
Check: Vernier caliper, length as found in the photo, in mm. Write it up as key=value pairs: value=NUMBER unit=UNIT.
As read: value=56.6 unit=mm
